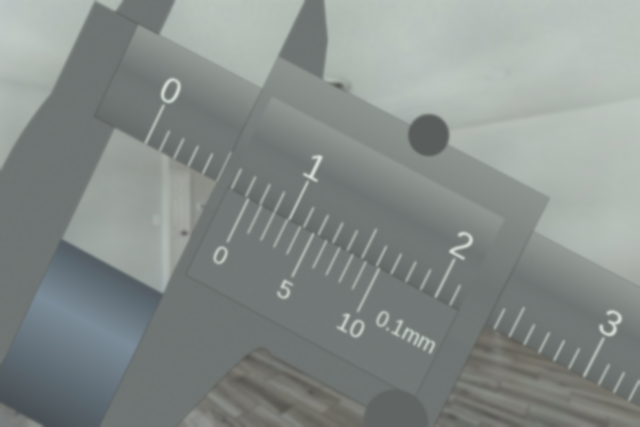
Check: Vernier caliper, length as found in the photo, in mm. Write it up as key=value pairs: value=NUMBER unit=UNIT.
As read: value=7.2 unit=mm
